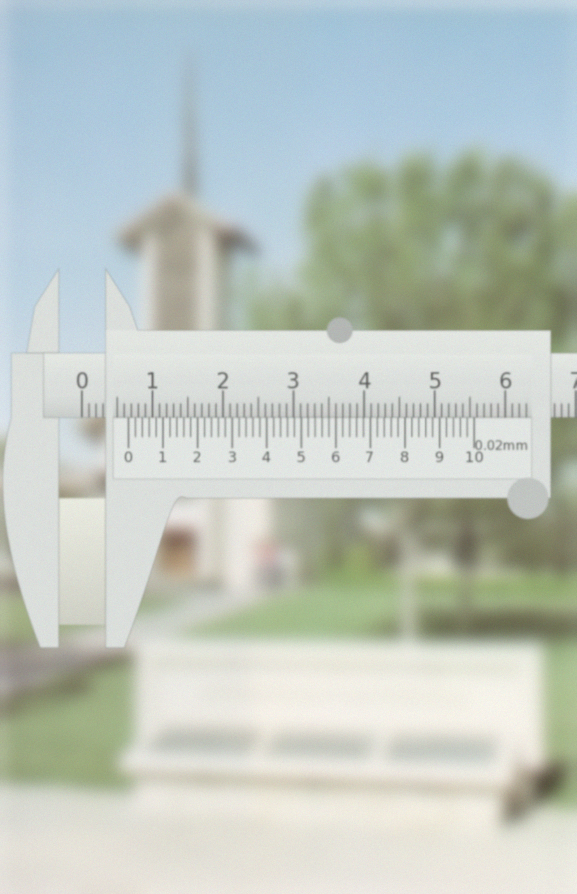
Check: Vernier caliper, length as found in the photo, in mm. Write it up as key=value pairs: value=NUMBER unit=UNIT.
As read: value=6.6 unit=mm
